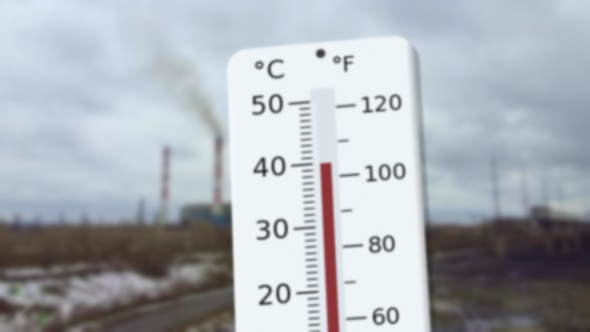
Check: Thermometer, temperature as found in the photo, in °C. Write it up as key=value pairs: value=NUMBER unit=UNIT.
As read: value=40 unit=°C
